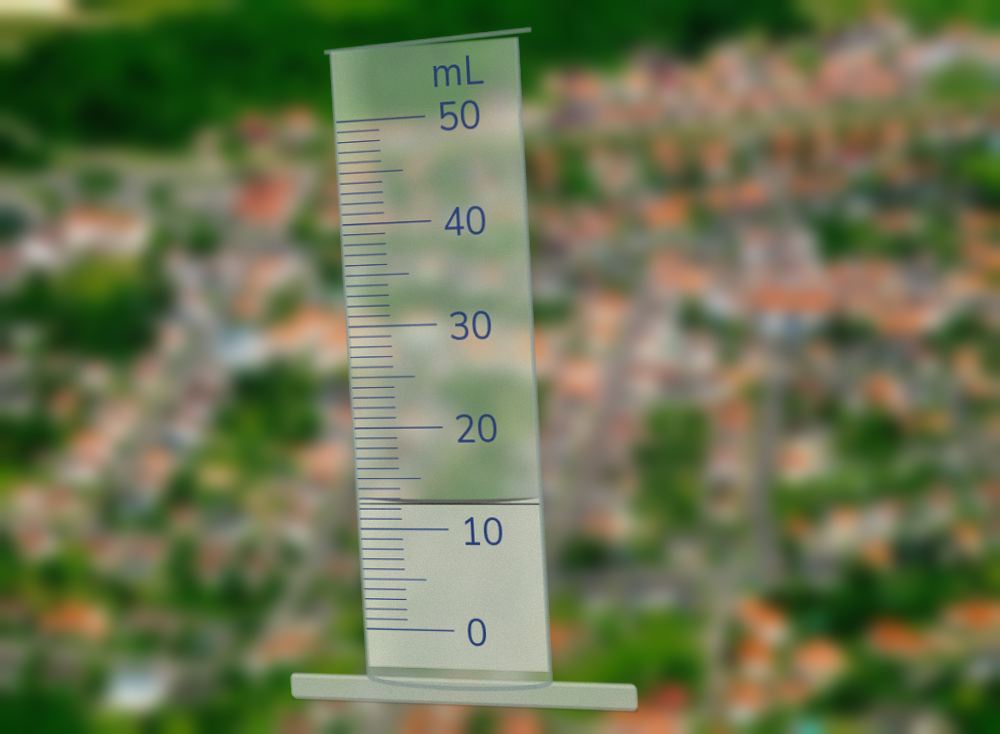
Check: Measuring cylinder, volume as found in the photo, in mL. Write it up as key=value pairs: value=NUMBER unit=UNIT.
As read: value=12.5 unit=mL
